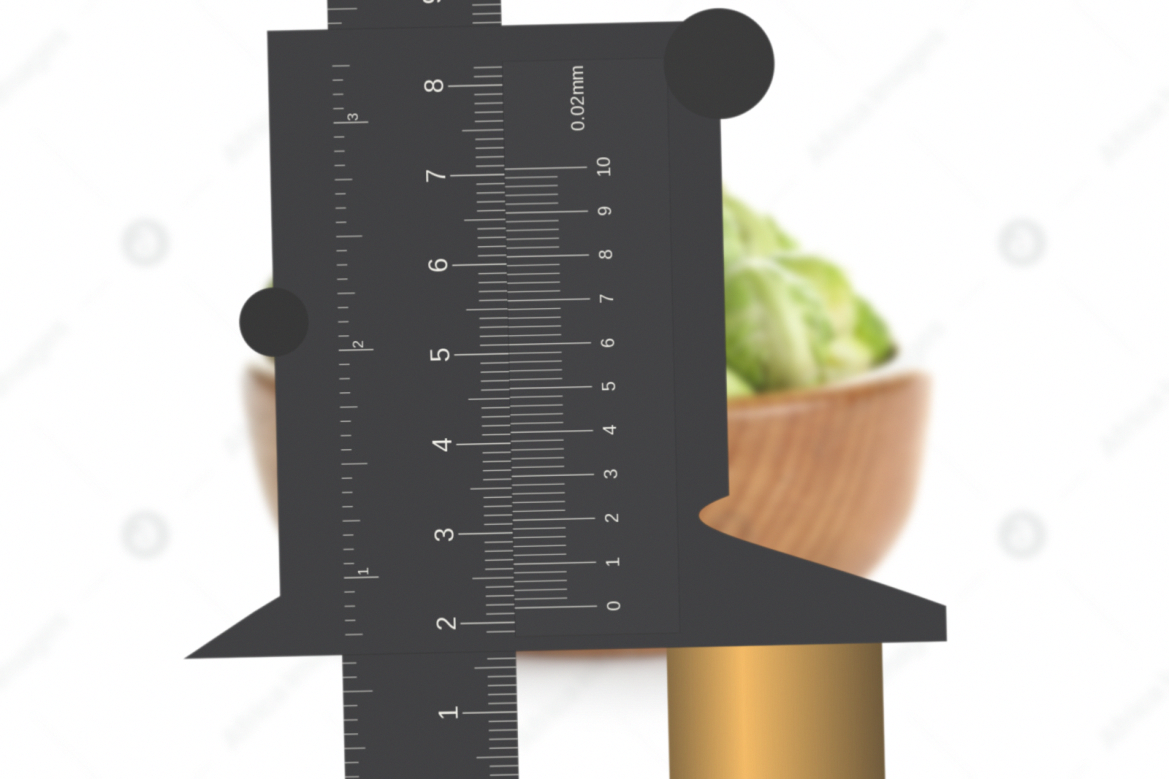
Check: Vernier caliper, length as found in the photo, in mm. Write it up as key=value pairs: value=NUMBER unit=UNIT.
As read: value=21.6 unit=mm
